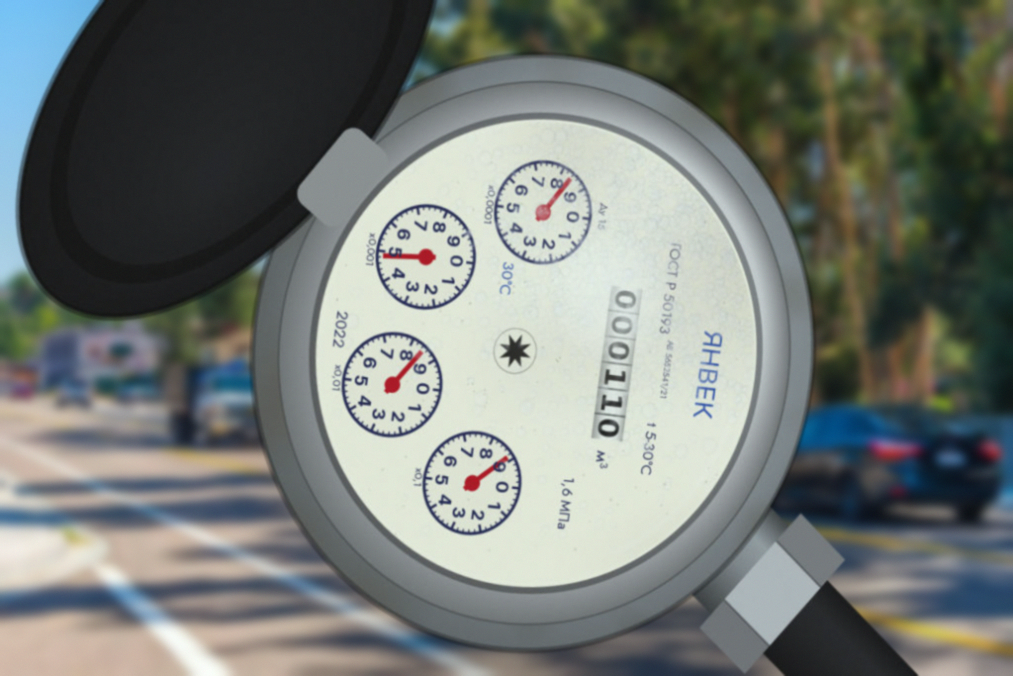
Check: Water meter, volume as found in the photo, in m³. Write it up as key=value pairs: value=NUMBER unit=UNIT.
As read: value=110.8848 unit=m³
